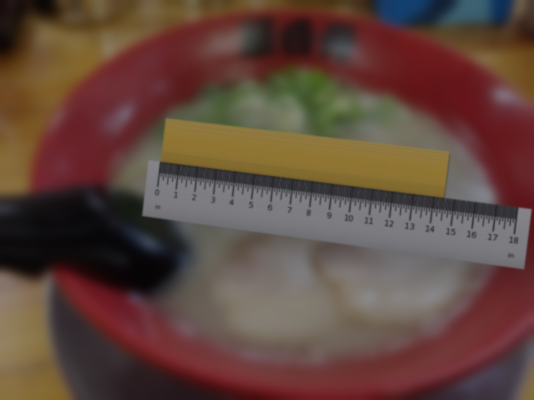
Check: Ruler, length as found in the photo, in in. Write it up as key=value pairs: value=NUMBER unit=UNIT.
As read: value=14.5 unit=in
